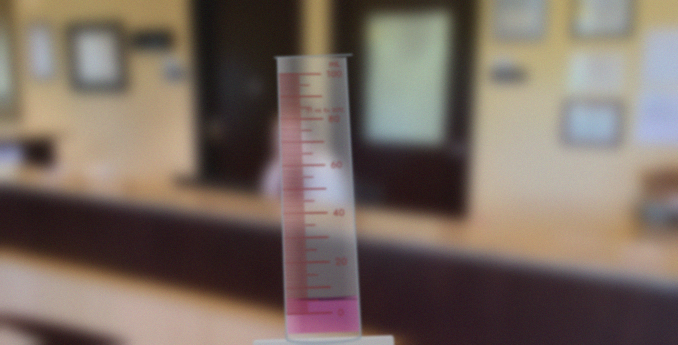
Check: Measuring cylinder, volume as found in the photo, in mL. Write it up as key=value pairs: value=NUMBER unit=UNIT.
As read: value=5 unit=mL
